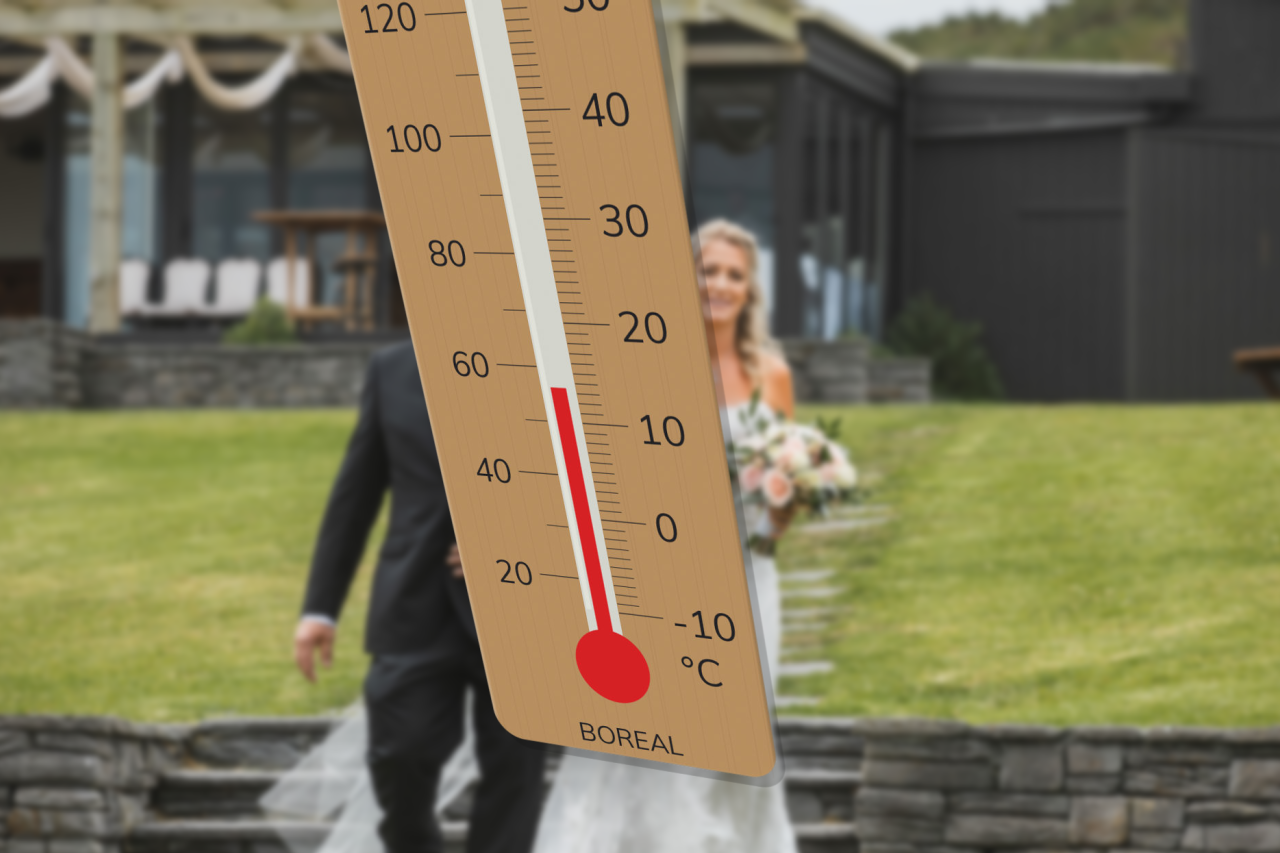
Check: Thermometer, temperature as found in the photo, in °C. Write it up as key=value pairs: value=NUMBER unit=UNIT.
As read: value=13.5 unit=°C
